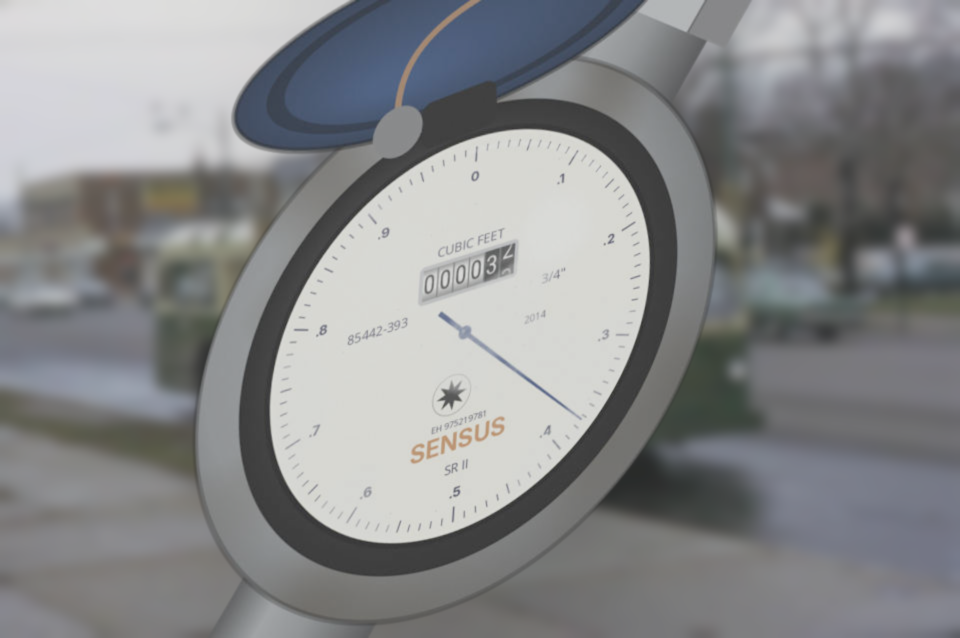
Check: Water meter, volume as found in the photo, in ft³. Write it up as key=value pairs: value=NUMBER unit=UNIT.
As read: value=32.37 unit=ft³
